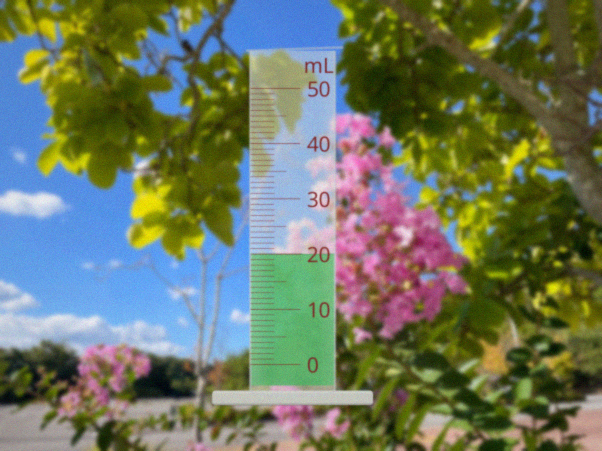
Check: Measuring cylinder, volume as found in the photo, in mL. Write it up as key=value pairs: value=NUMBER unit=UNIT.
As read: value=20 unit=mL
